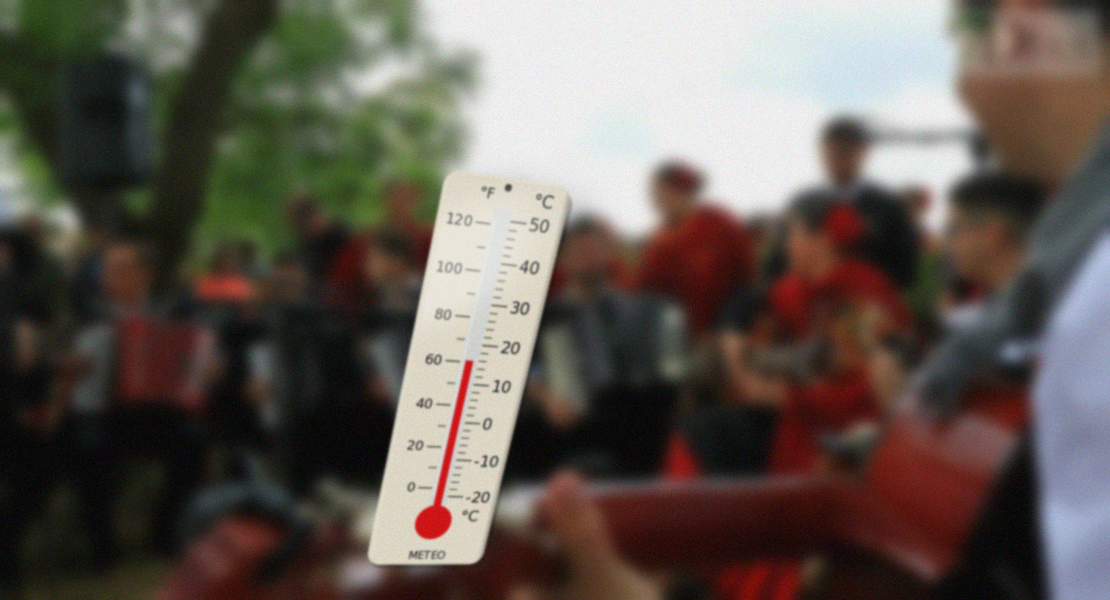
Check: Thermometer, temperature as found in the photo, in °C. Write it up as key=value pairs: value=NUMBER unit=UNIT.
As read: value=16 unit=°C
